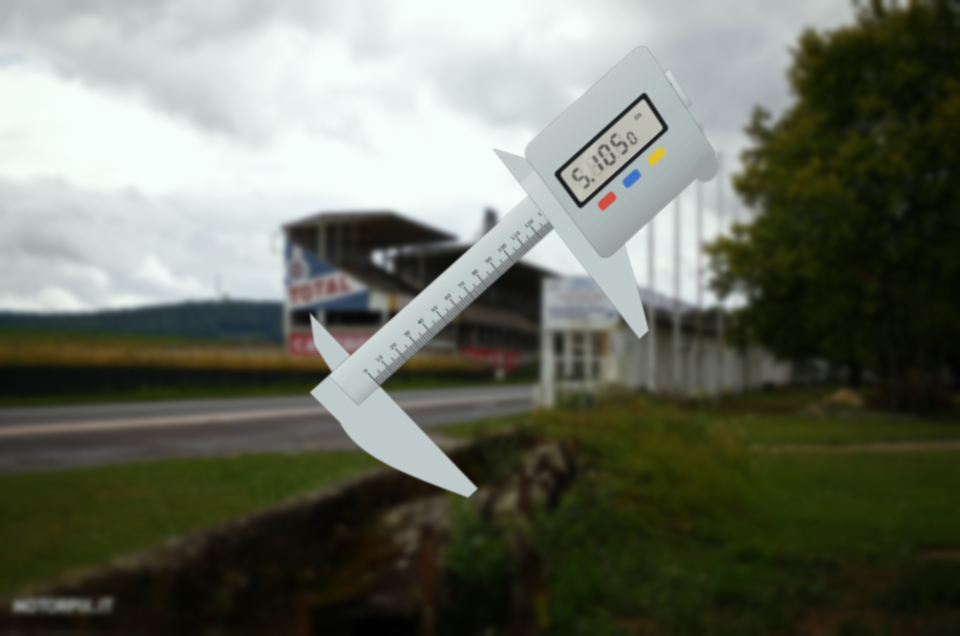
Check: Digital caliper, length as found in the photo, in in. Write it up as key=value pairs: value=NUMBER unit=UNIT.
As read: value=5.1050 unit=in
